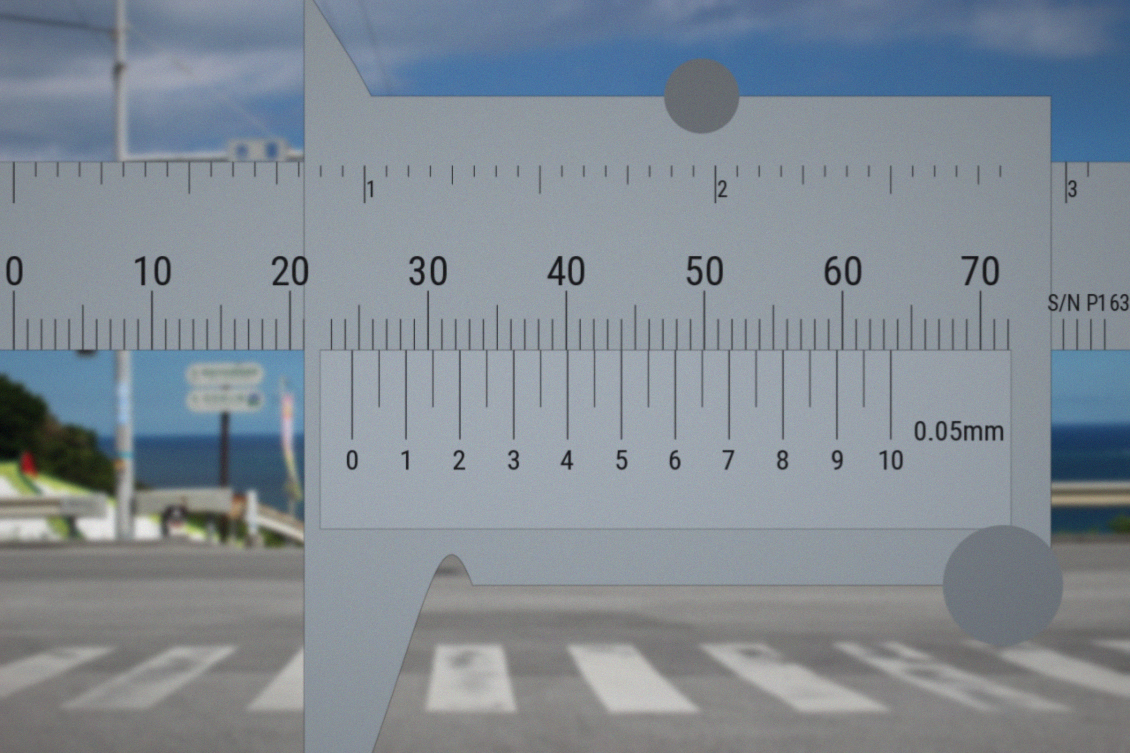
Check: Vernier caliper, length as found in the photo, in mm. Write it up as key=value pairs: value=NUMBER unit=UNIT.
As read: value=24.5 unit=mm
